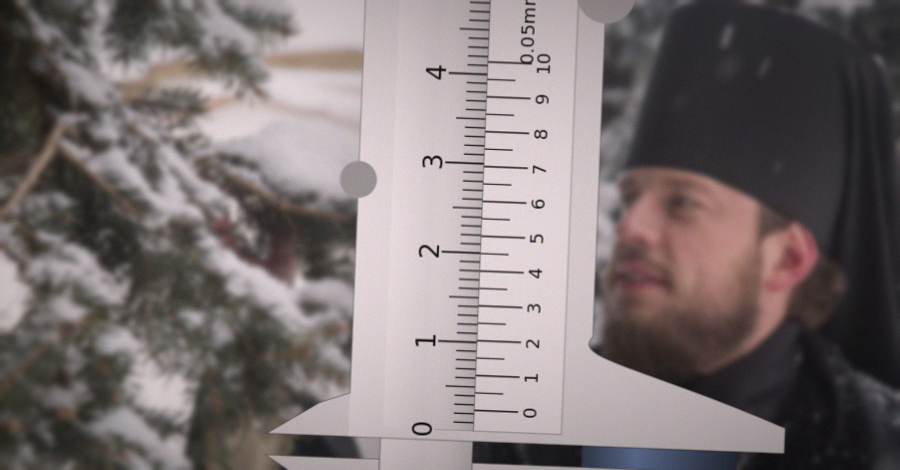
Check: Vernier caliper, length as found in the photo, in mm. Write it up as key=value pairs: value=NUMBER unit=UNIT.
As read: value=2.4 unit=mm
